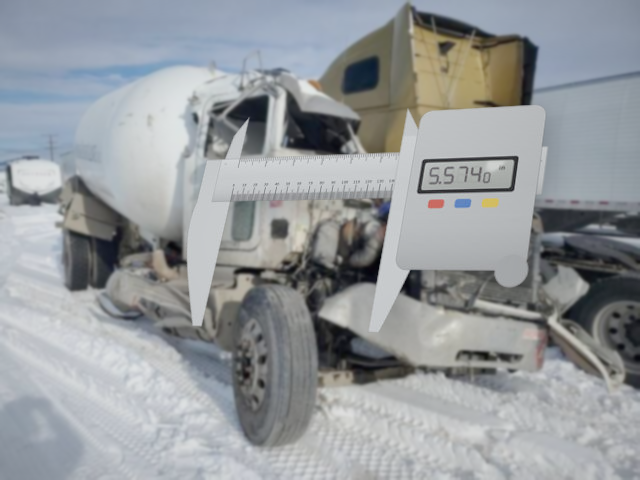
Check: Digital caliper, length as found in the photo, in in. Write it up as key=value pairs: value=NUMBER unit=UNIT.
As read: value=5.5740 unit=in
